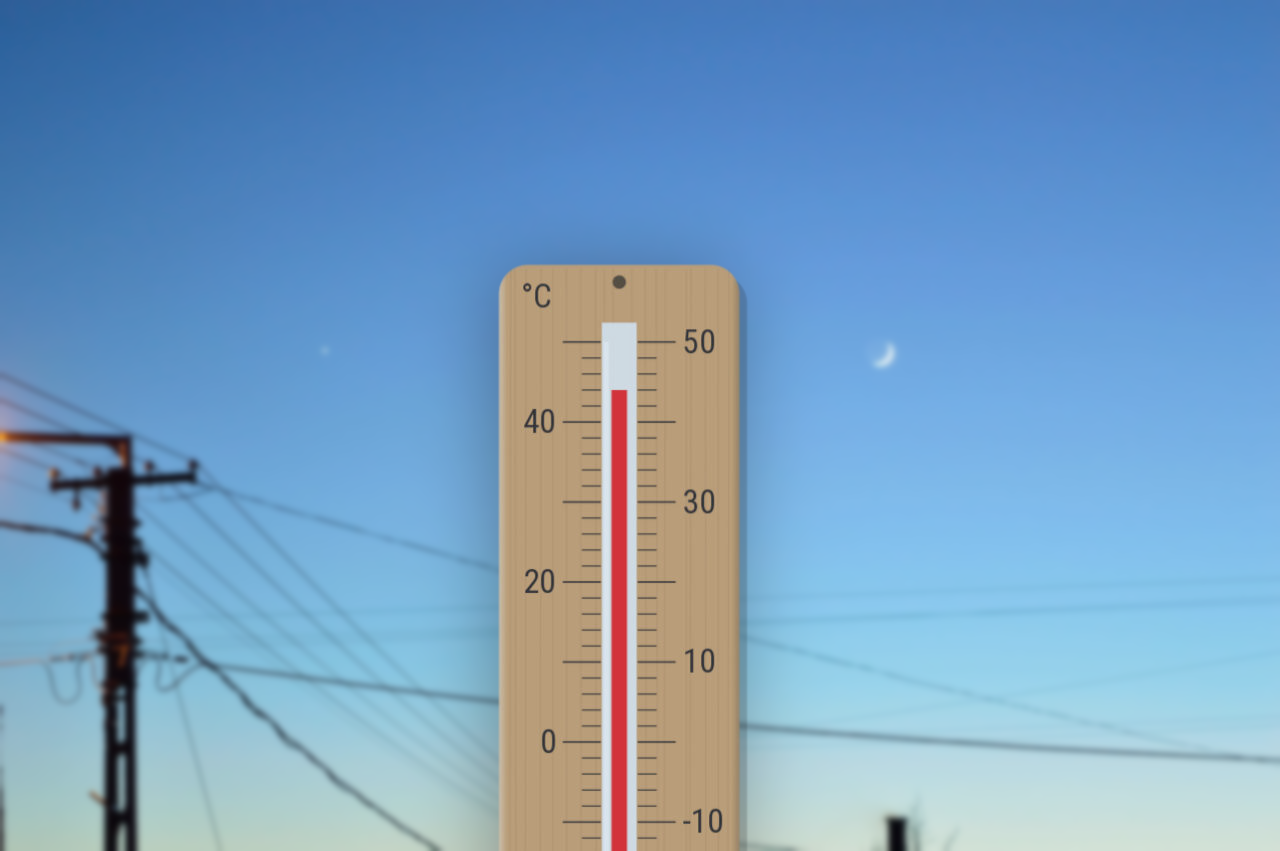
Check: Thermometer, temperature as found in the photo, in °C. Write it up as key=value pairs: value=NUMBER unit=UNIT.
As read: value=44 unit=°C
